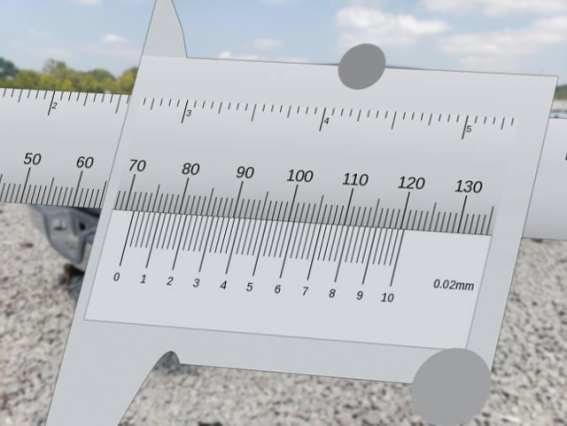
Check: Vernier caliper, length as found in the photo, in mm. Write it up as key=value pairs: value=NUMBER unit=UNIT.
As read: value=71.6 unit=mm
